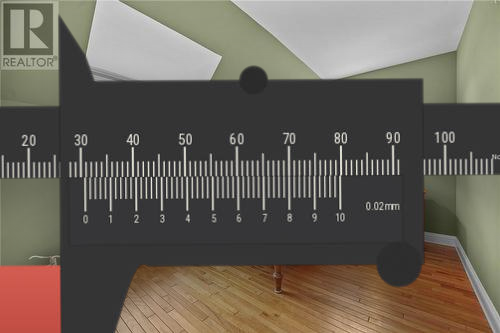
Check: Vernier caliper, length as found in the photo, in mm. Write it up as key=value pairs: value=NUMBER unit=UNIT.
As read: value=30.8 unit=mm
